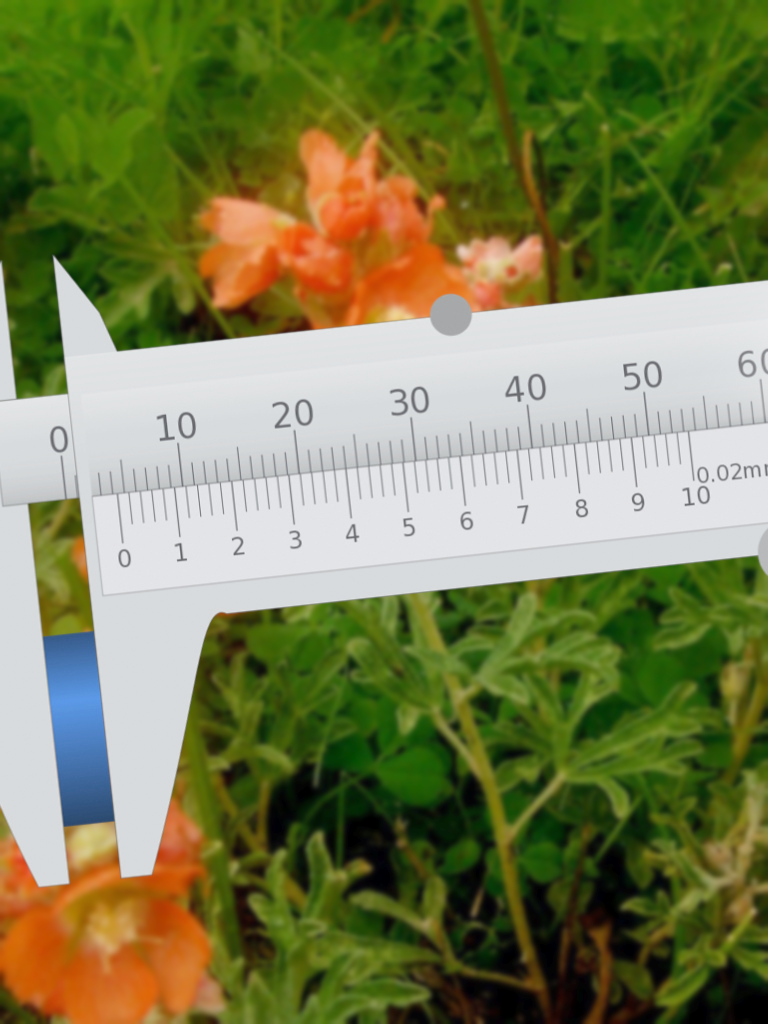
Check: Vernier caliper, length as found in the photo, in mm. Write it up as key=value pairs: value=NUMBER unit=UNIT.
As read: value=4.4 unit=mm
